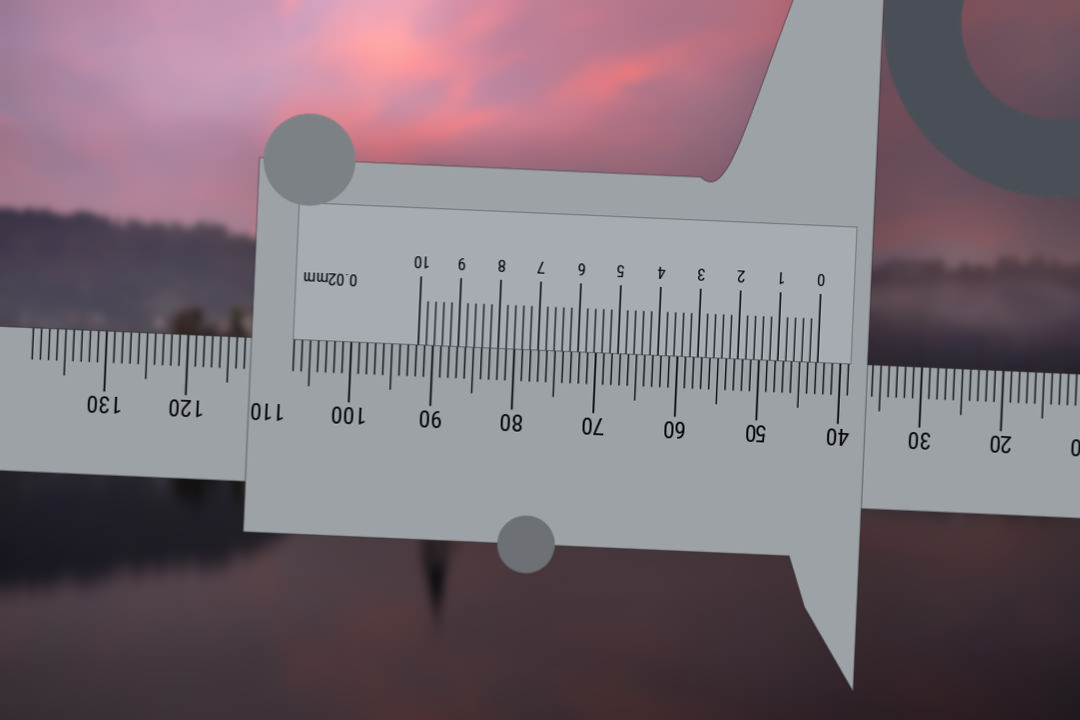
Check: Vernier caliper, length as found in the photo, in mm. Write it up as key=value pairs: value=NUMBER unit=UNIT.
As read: value=42.8 unit=mm
